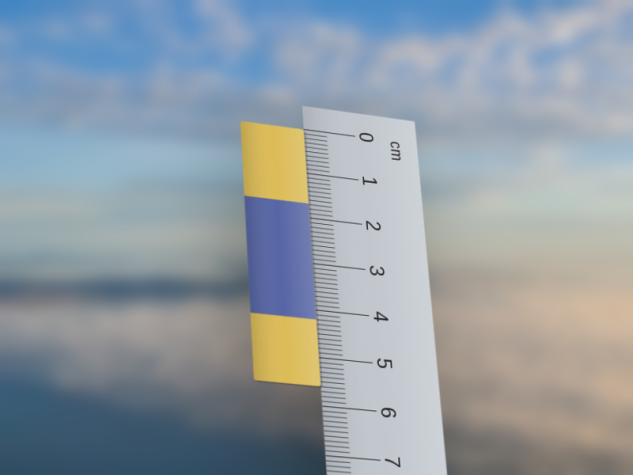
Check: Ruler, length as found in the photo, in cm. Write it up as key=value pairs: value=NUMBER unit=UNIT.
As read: value=5.6 unit=cm
